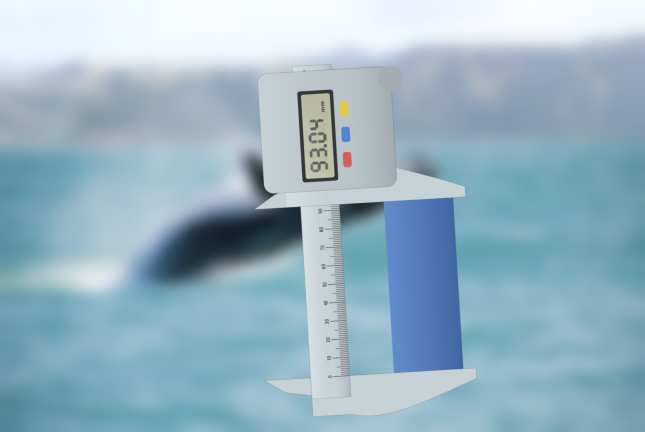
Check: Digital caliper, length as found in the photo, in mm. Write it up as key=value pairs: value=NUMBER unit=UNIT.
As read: value=93.04 unit=mm
